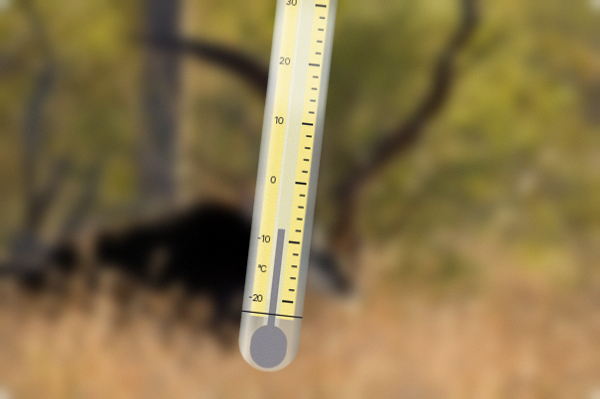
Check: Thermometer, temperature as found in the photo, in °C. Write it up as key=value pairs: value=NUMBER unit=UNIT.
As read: value=-8 unit=°C
